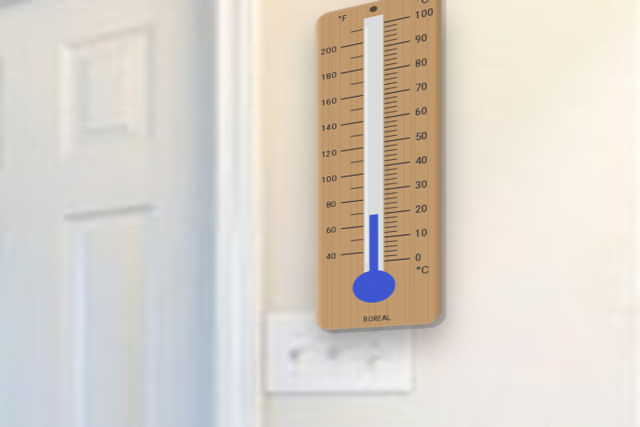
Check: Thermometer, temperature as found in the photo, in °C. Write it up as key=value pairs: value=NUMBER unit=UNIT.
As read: value=20 unit=°C
